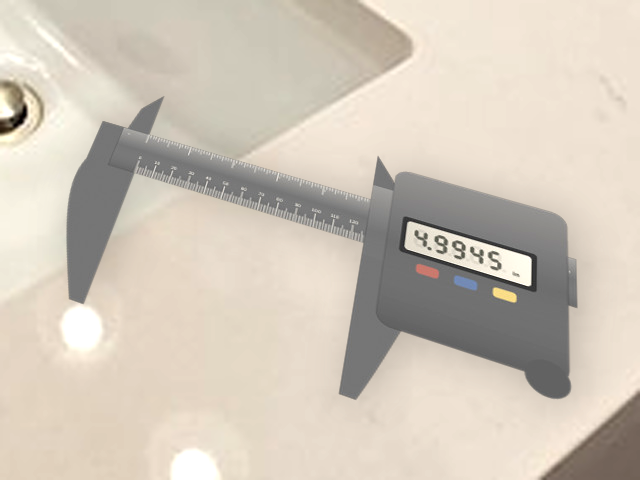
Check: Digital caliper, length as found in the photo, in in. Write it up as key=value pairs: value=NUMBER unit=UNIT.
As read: value=4.9945 unit=in
